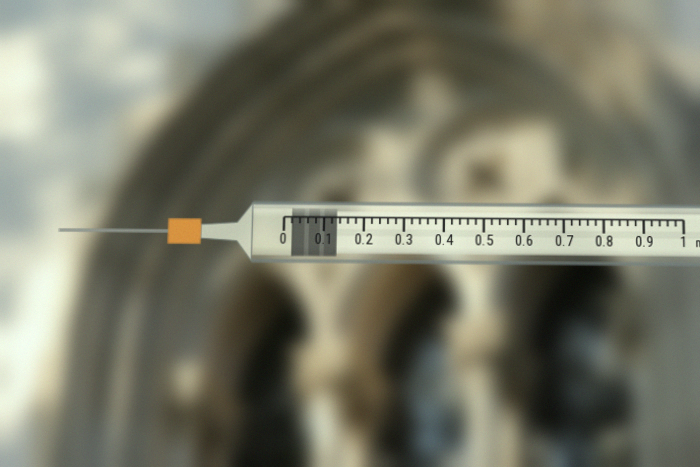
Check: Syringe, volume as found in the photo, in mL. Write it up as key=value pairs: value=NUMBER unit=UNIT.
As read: value=0.02 unit=mL
